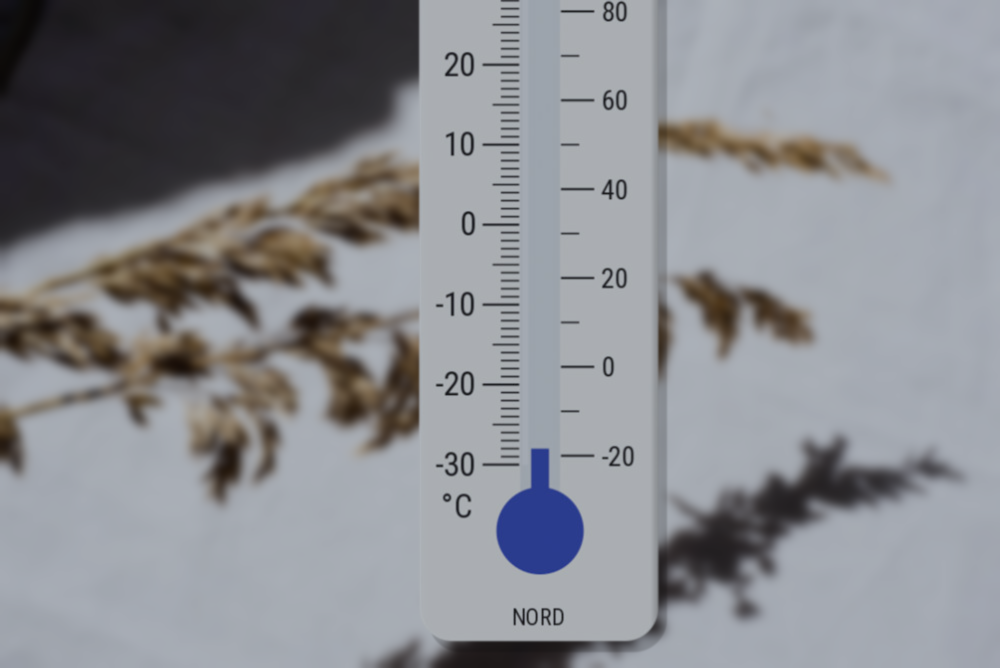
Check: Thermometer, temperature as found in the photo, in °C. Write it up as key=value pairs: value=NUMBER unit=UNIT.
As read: value=-28 unit=°C
